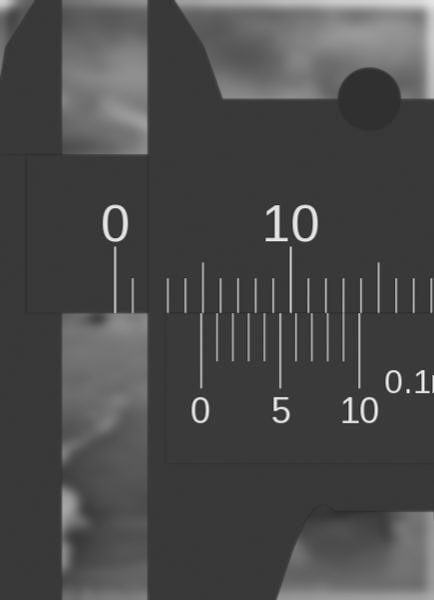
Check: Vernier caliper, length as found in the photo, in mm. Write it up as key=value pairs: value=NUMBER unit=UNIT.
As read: value=4.9 unit=mm
